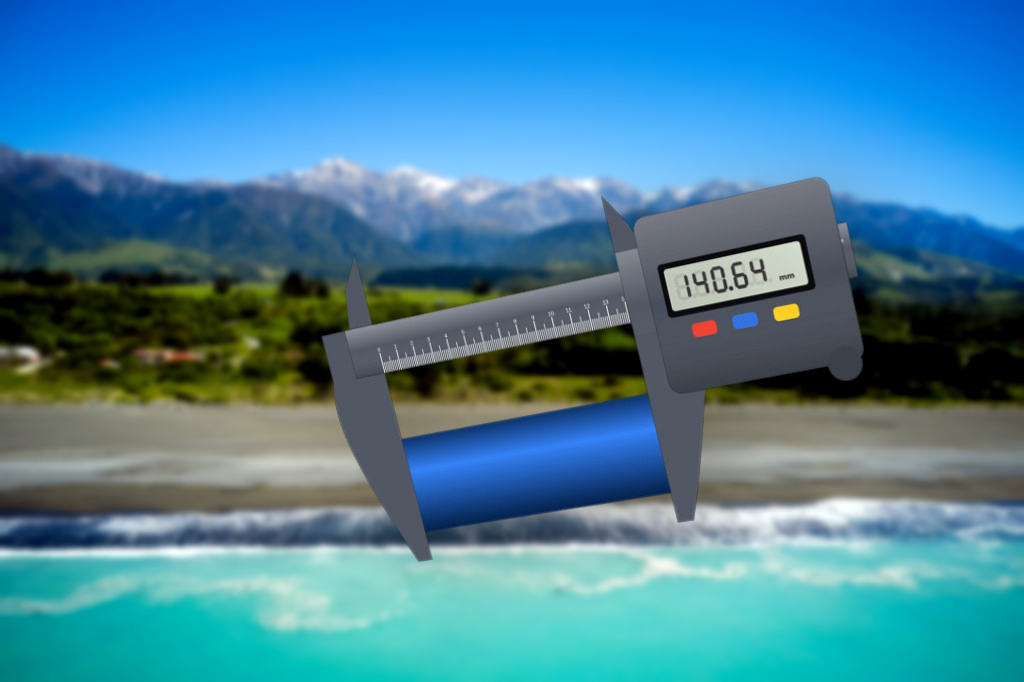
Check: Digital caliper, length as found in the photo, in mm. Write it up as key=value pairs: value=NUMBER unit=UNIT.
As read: value=140.64 unit=mm
